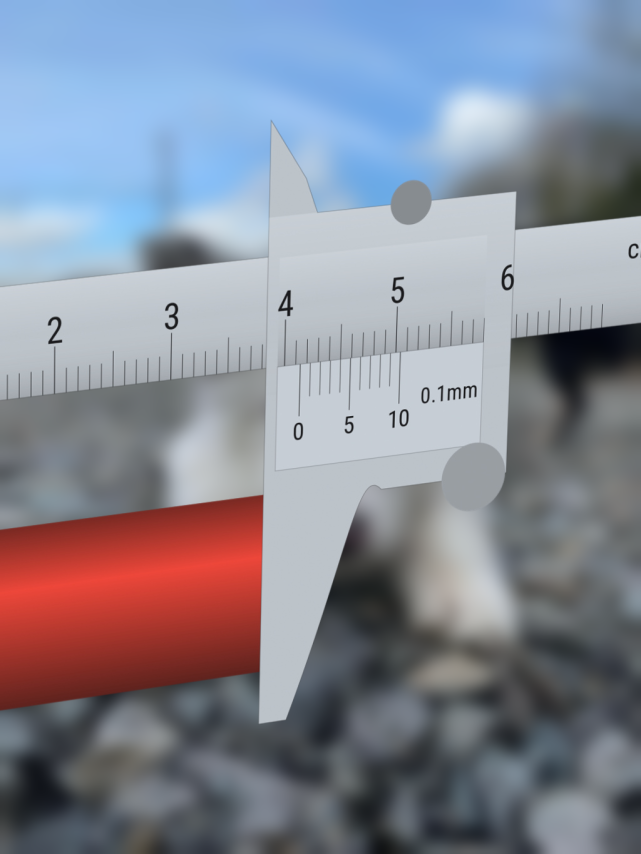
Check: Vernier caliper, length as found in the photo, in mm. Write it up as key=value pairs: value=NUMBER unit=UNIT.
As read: value=41.4 unit=mm
